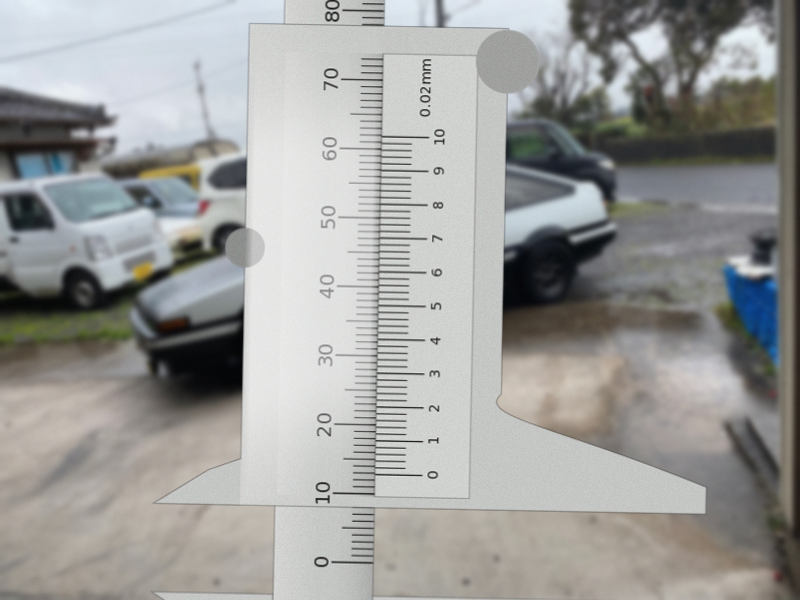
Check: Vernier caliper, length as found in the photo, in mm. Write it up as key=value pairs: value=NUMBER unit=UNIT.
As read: value=12.8 unit=mm
